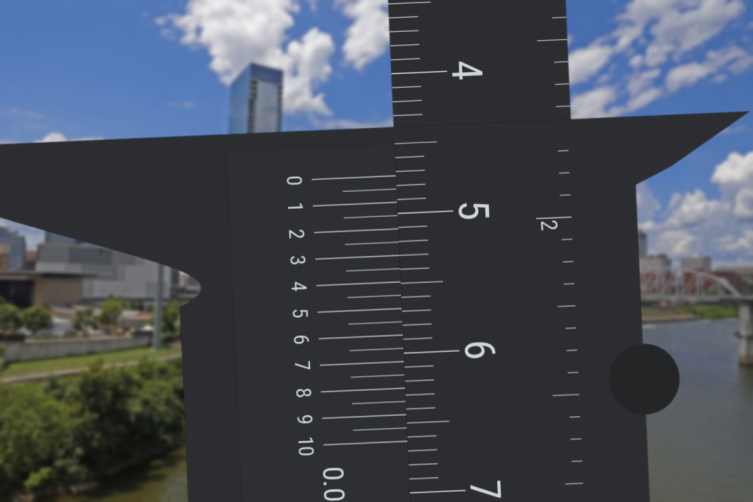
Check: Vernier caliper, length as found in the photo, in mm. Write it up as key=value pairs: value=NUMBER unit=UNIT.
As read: value=47.3 unit=mm
